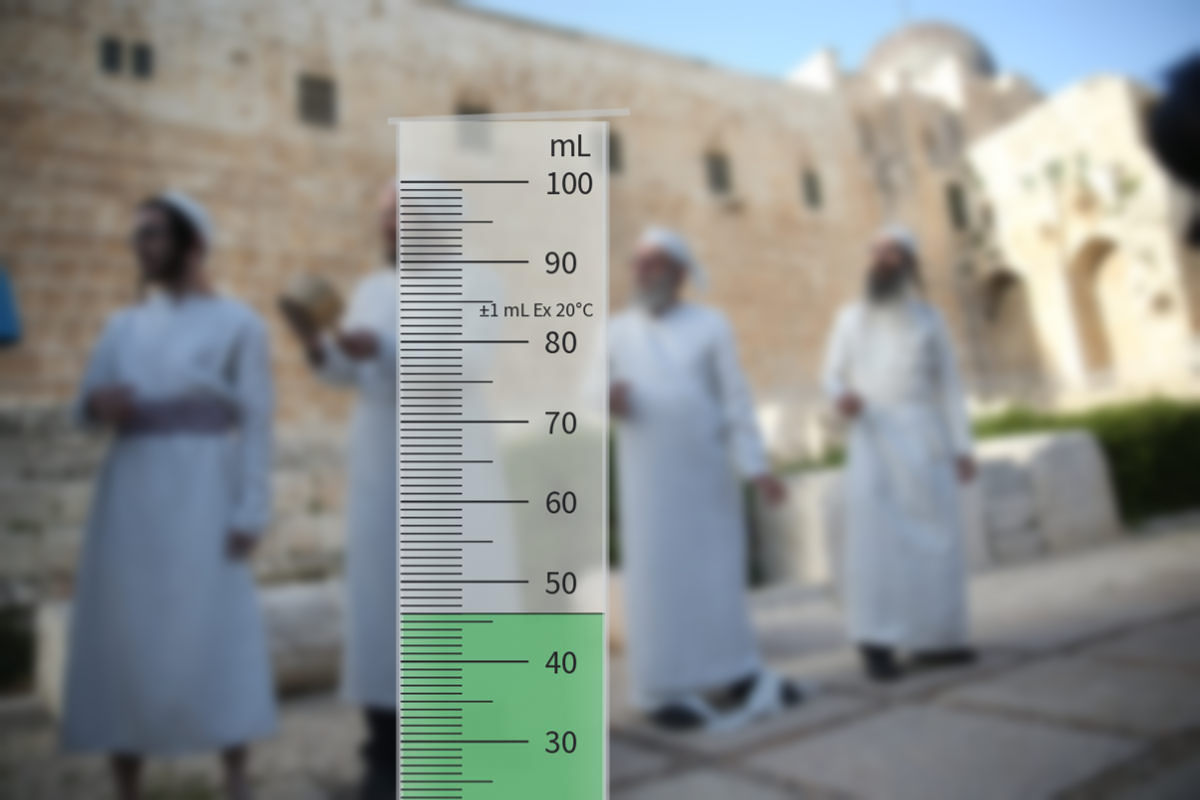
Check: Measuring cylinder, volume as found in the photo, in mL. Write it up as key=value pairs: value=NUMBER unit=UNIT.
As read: value=46 unit=mL
